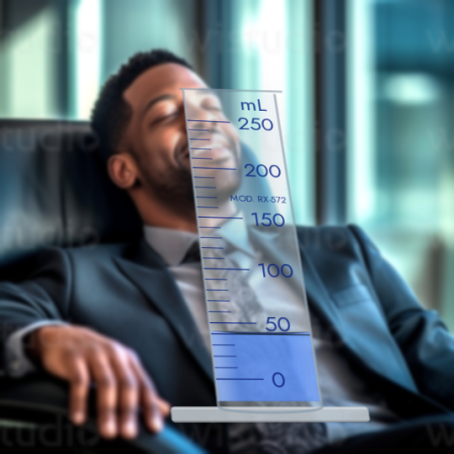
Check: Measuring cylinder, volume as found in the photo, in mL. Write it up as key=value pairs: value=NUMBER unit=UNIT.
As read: value=40 unit=mL
